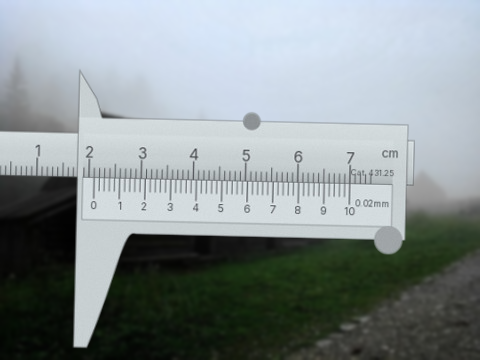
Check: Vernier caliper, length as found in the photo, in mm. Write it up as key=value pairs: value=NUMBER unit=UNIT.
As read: value=21.0 unit=mm
